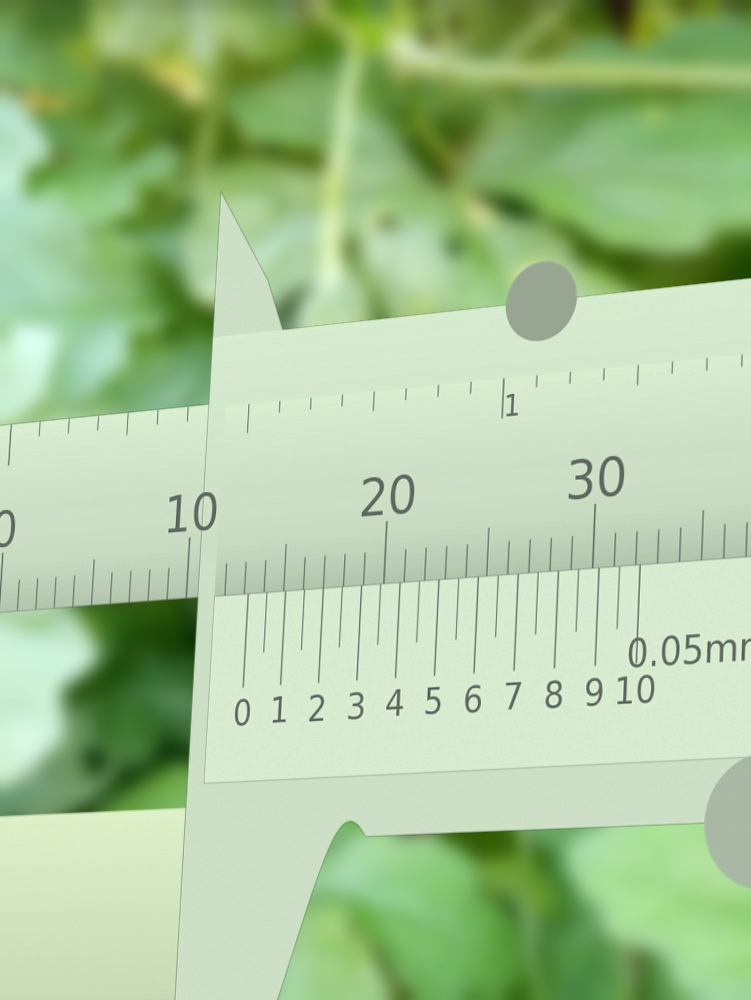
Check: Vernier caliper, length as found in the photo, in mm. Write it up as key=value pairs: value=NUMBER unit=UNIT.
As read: value=13.2 unit=mm
